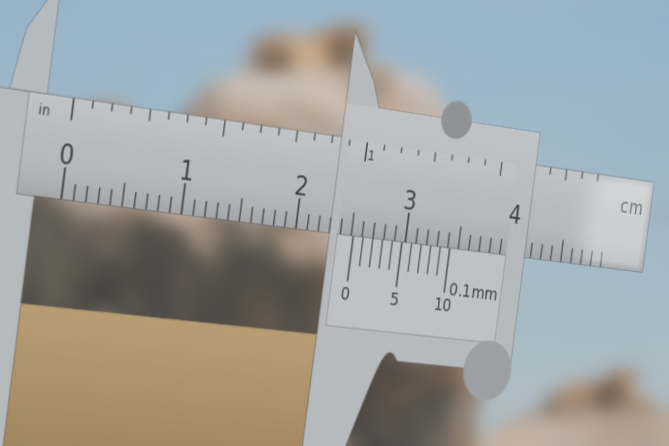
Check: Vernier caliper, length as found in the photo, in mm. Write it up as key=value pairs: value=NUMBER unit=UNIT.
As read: value=25.2 unit=mm
